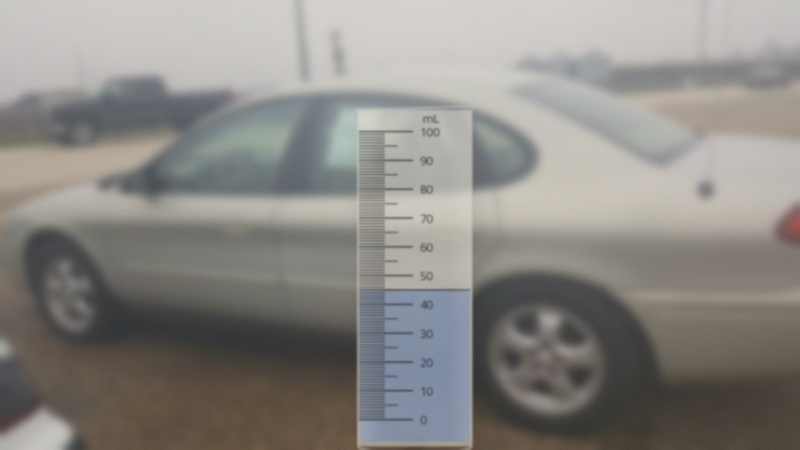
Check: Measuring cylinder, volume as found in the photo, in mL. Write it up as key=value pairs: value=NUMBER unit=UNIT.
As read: value=45 unit=mL
